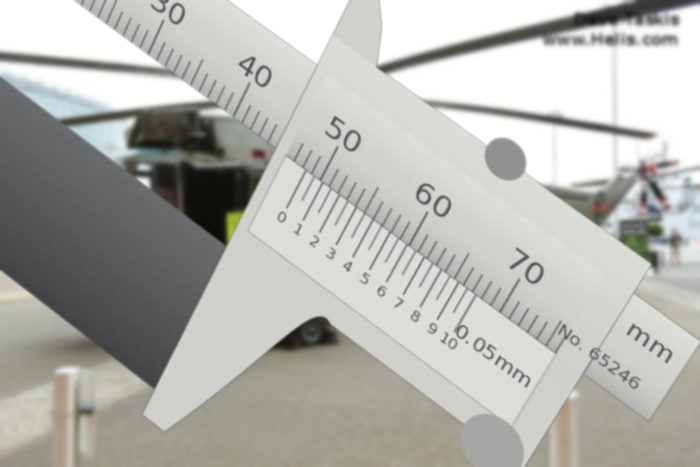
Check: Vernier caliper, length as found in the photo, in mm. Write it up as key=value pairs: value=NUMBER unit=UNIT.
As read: value=48.4 unit=mm
